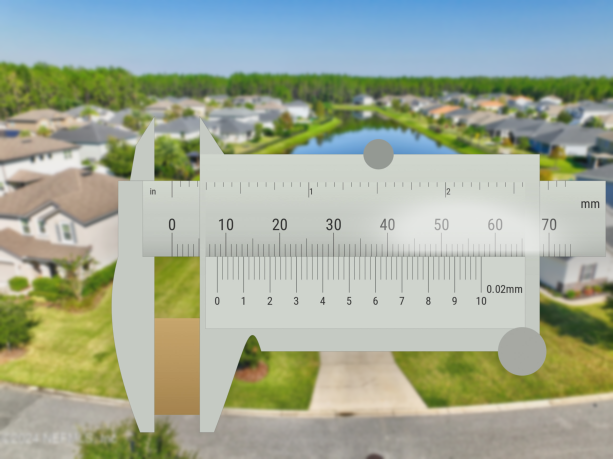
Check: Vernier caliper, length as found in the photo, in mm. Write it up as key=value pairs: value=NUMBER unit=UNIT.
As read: value=8.4 unit=mm
